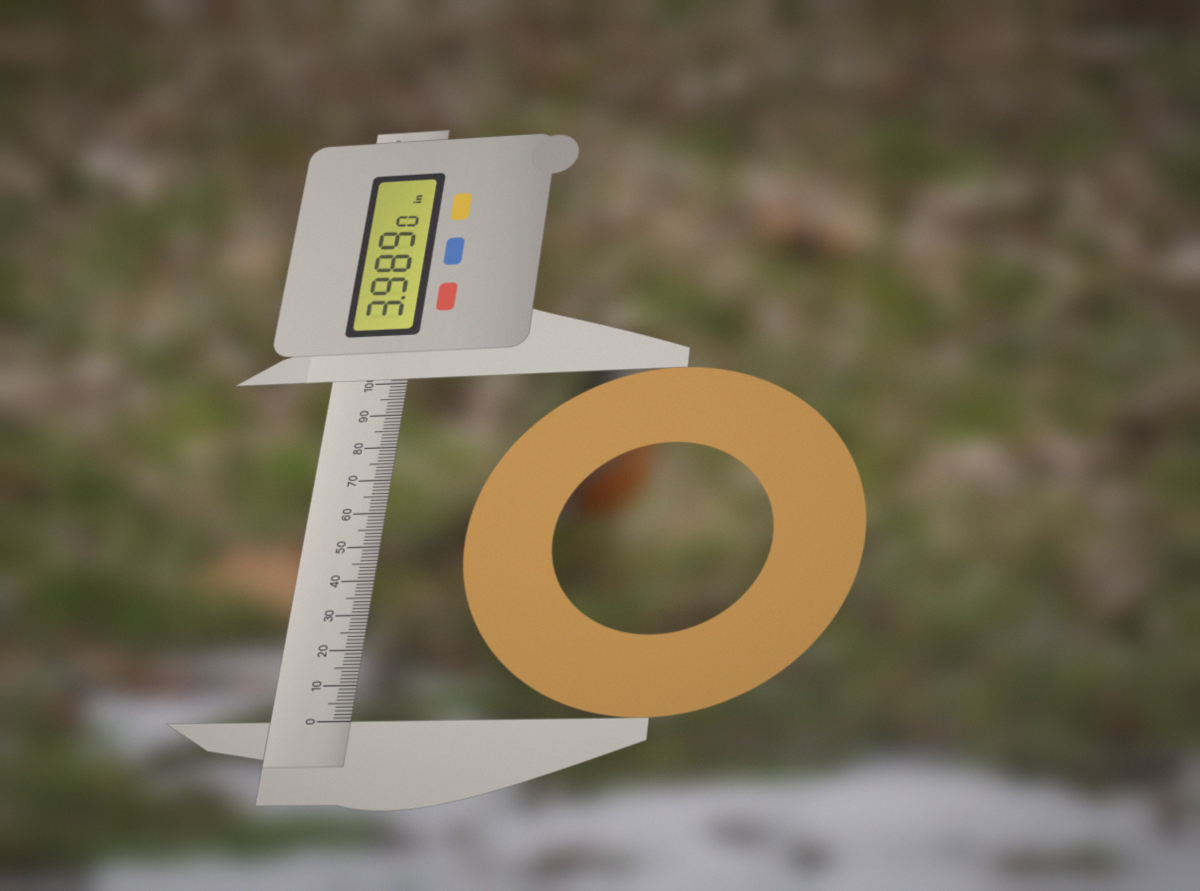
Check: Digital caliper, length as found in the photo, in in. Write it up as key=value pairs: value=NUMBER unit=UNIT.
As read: value=3.9890 unit=in
